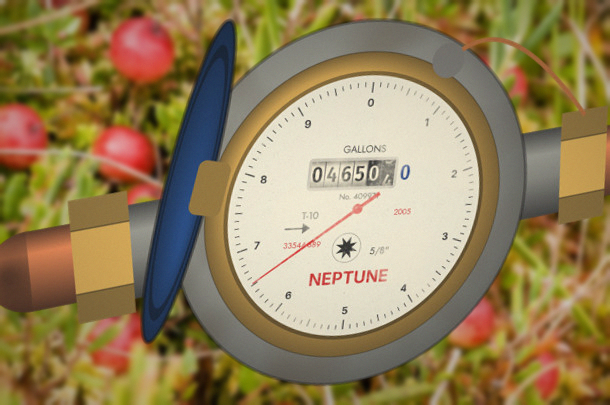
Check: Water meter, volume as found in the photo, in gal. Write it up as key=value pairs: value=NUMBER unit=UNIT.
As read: value=465036.5 unit=gal
